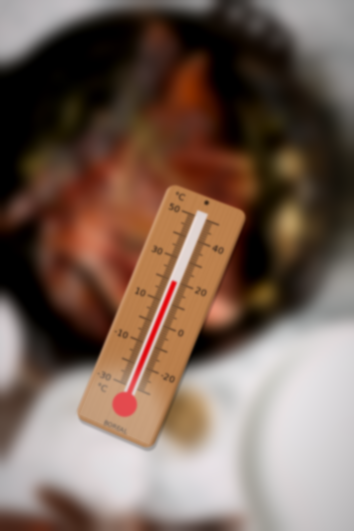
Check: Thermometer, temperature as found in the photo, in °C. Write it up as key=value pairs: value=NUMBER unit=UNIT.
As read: value=20 unit=°C
